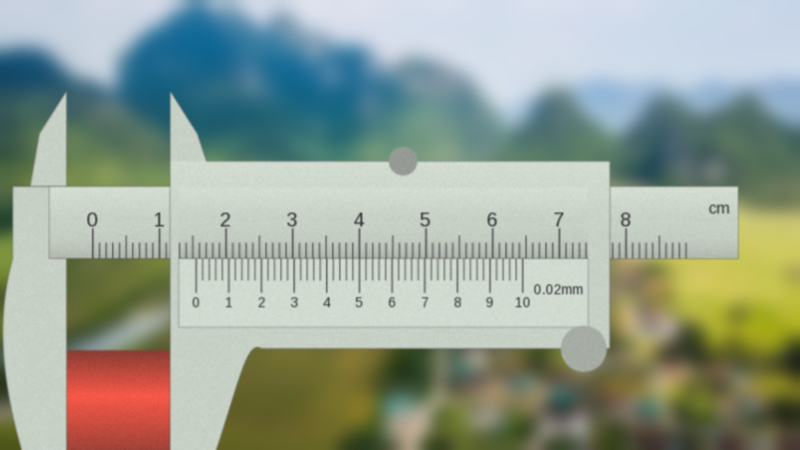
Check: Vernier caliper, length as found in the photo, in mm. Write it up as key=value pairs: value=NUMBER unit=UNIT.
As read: value=15.5 unit=mm
